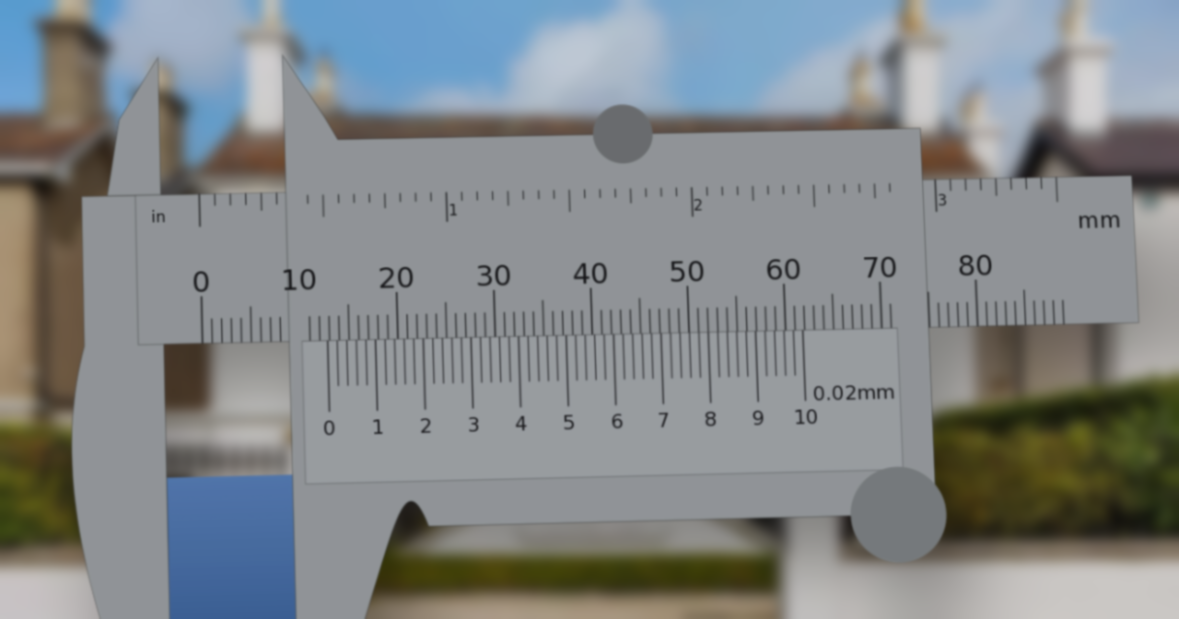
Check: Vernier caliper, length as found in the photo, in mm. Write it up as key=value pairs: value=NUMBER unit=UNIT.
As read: value=12.8 unit=mm
